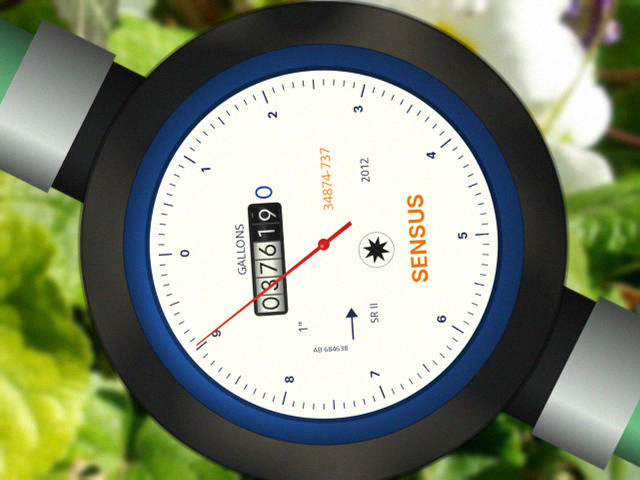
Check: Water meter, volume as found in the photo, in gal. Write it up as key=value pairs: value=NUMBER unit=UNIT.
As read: value=376189.0 unit=gal
